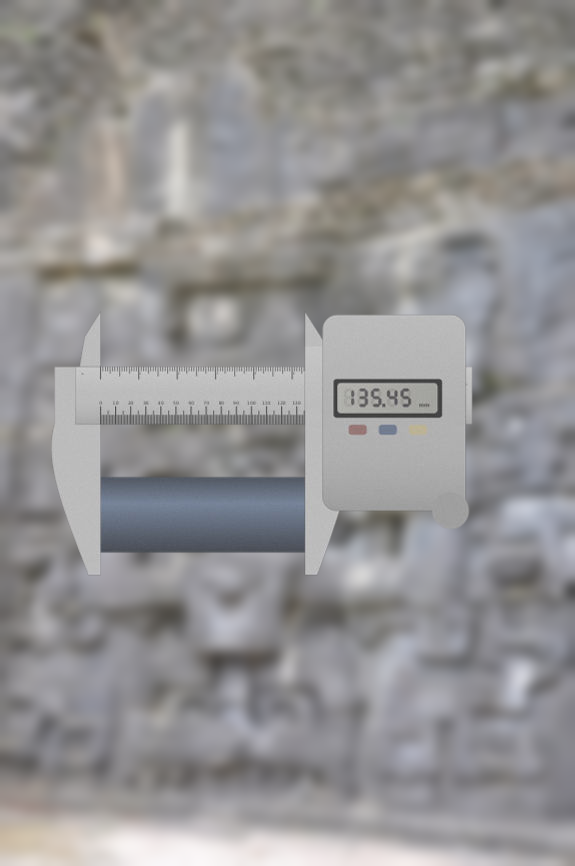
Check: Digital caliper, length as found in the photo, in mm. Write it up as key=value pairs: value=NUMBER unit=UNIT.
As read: value=135.45 unit=mm
